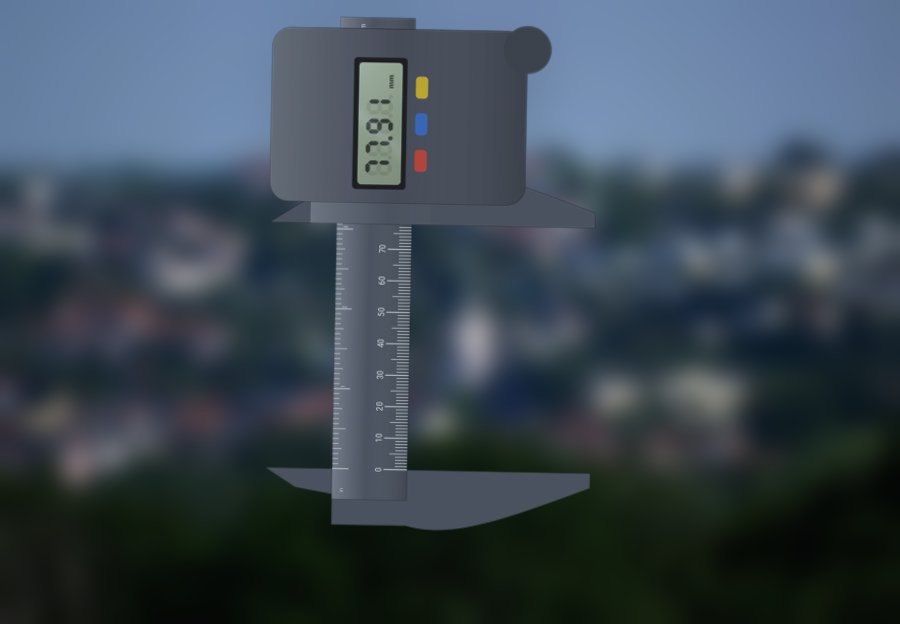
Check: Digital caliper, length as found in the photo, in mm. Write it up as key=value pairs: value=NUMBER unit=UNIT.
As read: value=77.91 unit=mm
